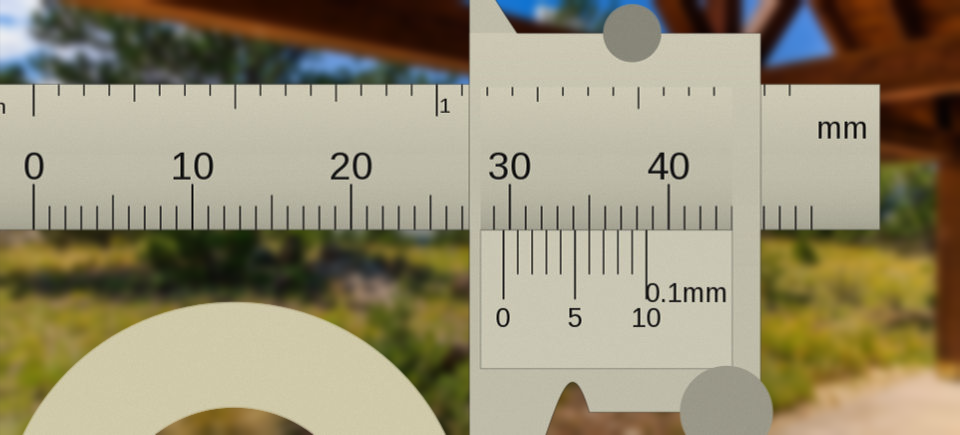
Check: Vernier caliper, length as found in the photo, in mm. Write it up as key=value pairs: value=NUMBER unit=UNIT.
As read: value=29.6 unit=mm
